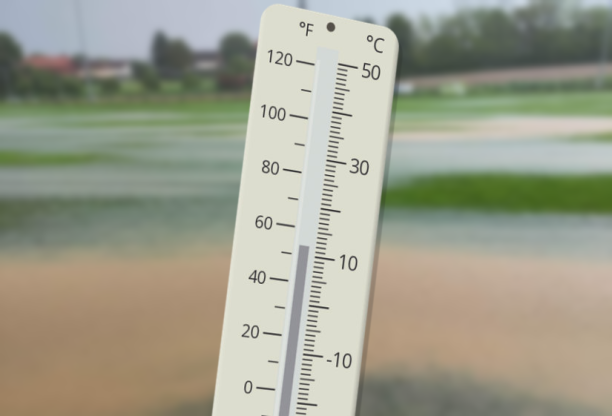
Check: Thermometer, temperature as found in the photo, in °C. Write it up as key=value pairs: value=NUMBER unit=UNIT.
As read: value=12 unit=°C
